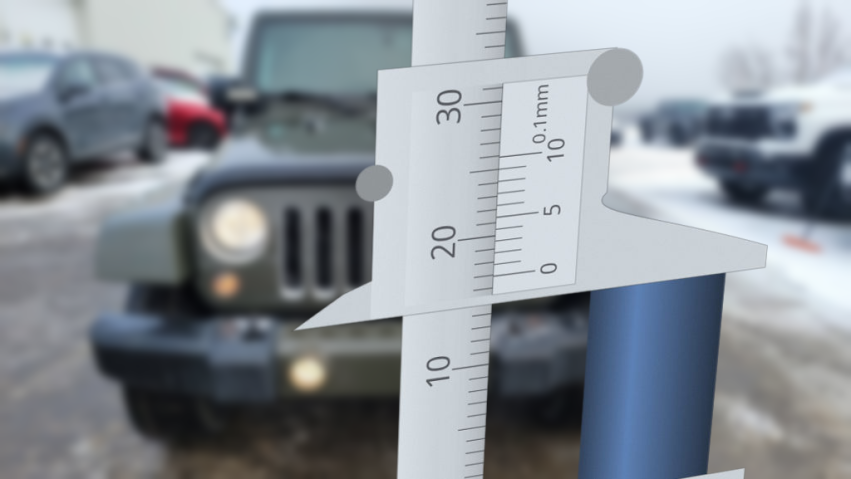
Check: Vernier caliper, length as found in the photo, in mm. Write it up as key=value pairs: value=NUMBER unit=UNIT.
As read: value=16.9 unit=mm
